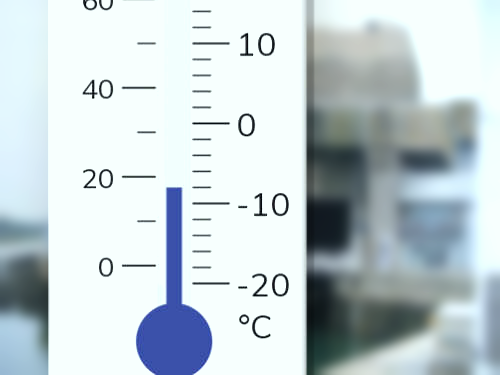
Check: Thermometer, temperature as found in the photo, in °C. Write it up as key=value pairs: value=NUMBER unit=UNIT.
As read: value=-8 unit=°C
